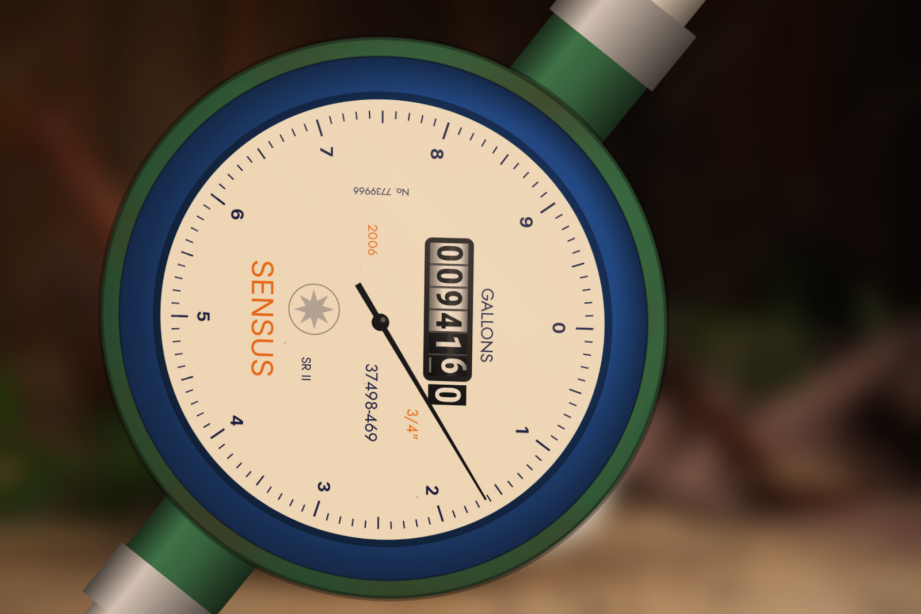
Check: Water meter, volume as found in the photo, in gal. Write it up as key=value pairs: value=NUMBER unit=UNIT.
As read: value=94161.6 unit=gal
